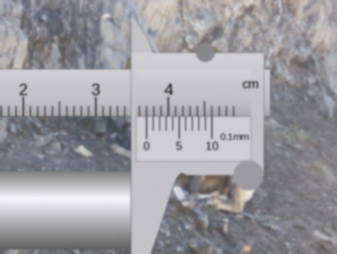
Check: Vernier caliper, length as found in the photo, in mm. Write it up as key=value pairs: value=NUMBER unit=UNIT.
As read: value=37.0 unit=mm
